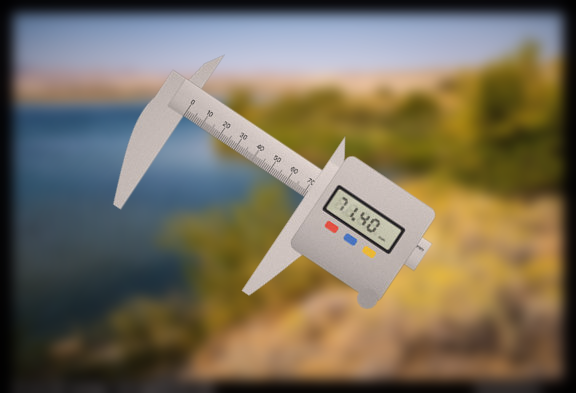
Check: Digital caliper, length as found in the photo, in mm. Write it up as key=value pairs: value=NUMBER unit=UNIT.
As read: value=71.40 unit=mm
